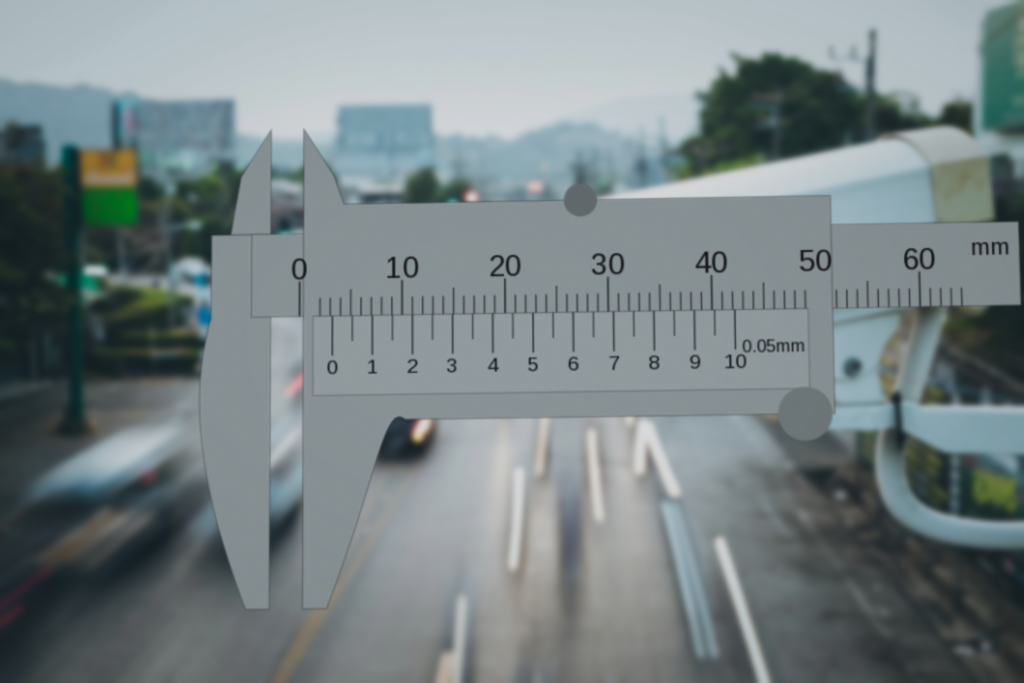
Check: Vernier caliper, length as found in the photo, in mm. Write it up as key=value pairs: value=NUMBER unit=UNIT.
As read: value=3.2 unit=mm
